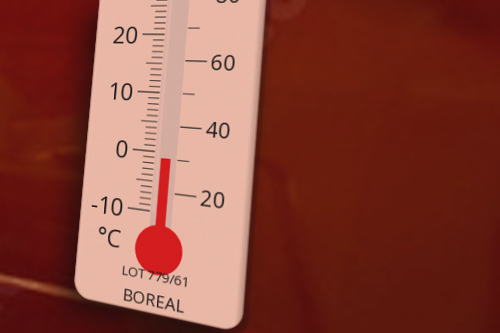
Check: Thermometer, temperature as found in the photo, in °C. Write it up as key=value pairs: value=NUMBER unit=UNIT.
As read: value=-1 unit=°C
